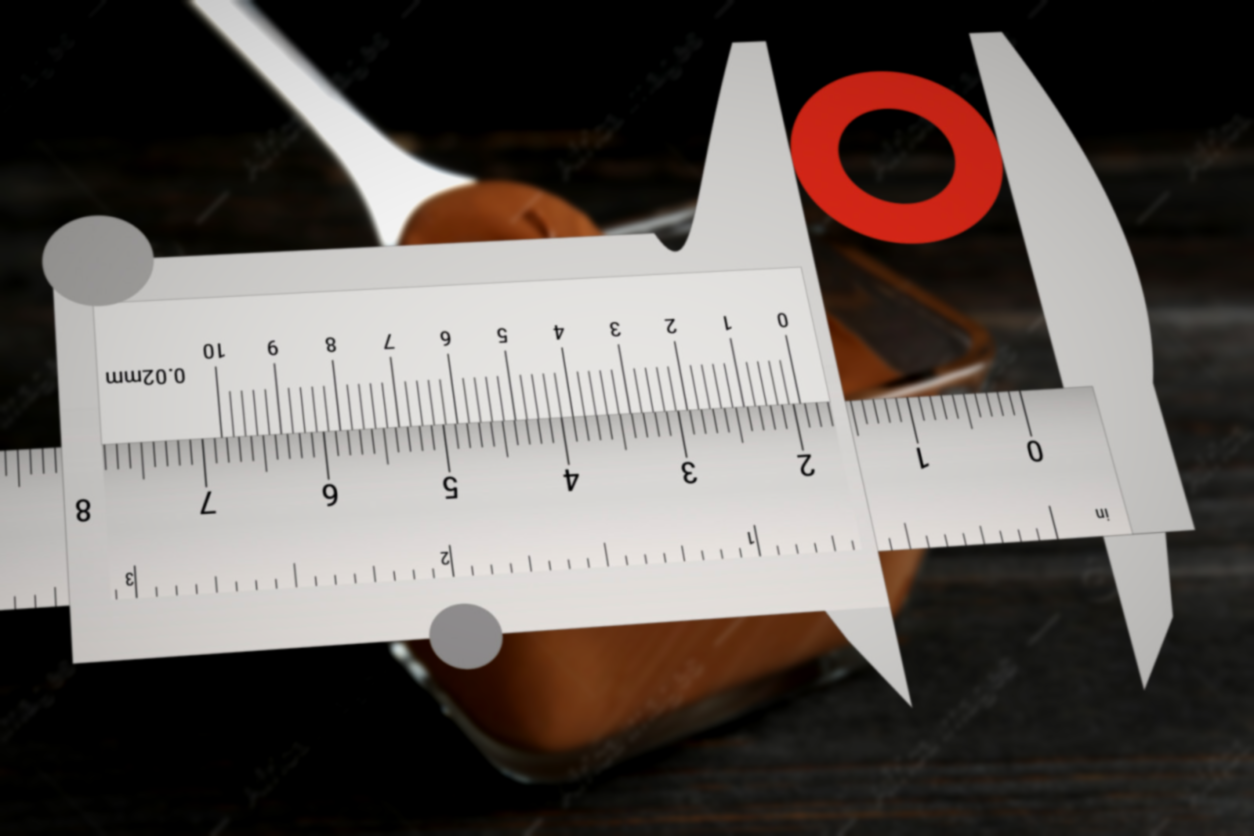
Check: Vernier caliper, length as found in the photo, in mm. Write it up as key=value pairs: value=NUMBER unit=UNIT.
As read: value=19.4 unit=mm
